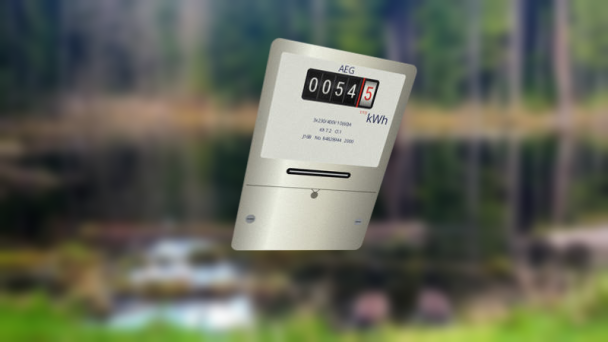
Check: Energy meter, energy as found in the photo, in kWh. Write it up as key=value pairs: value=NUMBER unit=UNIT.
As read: value=54.5 unit=kWh
